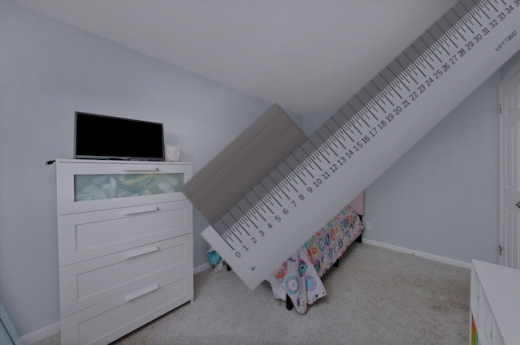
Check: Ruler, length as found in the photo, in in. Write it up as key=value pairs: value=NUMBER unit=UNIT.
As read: value=12 unit=in
